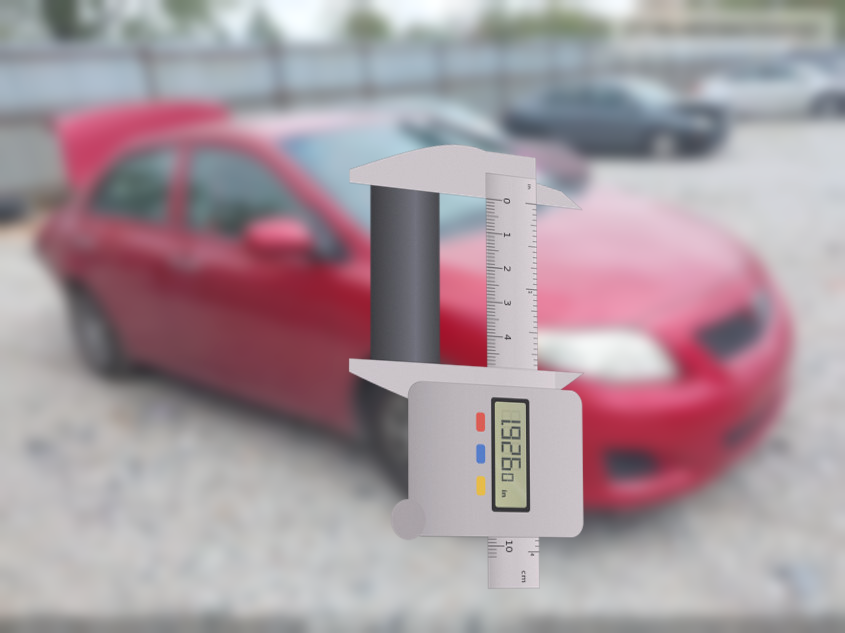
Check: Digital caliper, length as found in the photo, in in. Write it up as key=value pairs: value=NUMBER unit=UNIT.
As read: value=1.9260 unit=in
